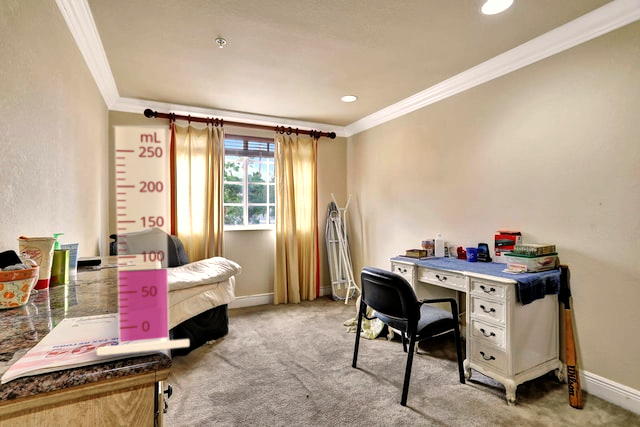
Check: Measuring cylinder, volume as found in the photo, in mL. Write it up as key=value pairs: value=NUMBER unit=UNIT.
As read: value=80 unit=mL
